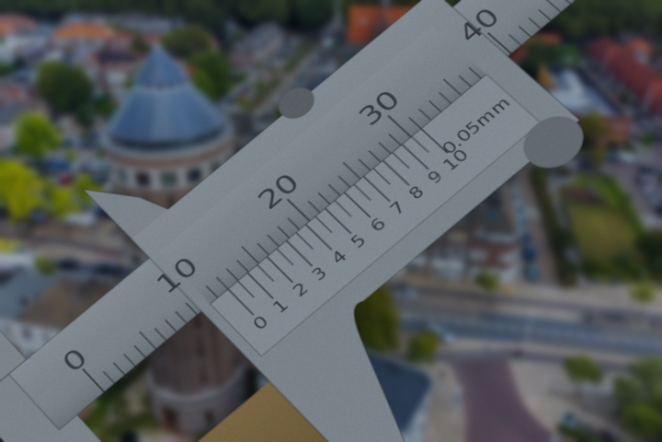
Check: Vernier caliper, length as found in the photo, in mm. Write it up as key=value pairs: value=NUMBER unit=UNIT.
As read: value=12.0 unit=mm
